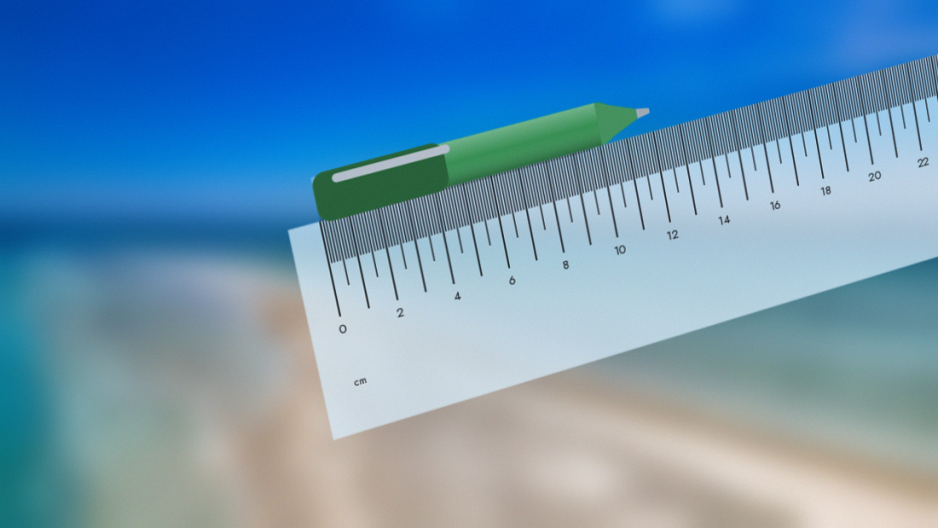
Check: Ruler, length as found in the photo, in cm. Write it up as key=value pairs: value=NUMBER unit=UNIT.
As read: value=12 unit=cm
